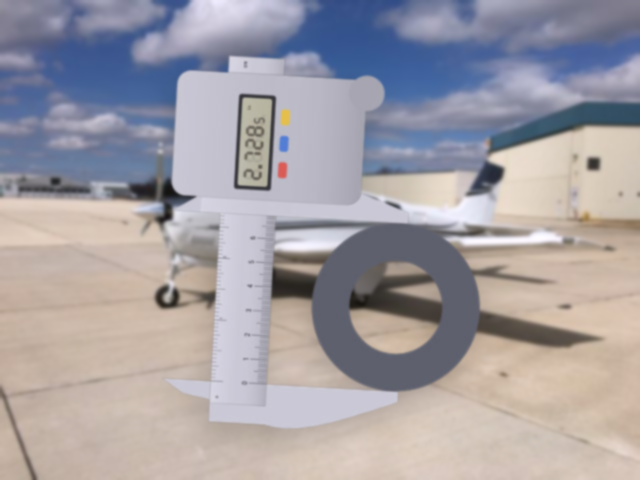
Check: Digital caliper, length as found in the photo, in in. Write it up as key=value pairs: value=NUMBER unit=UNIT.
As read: value=2.7285 unit=in
